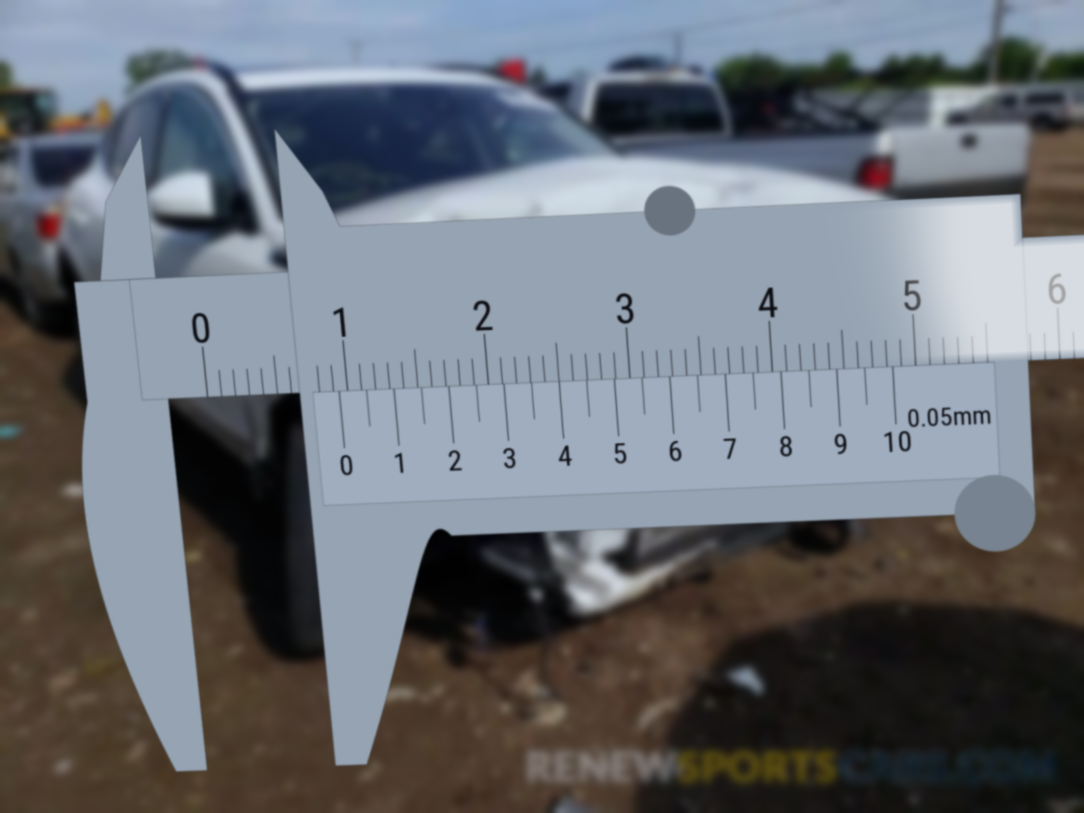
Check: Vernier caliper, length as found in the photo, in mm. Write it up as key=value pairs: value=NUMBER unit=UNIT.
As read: value=9.4 unit=mm
